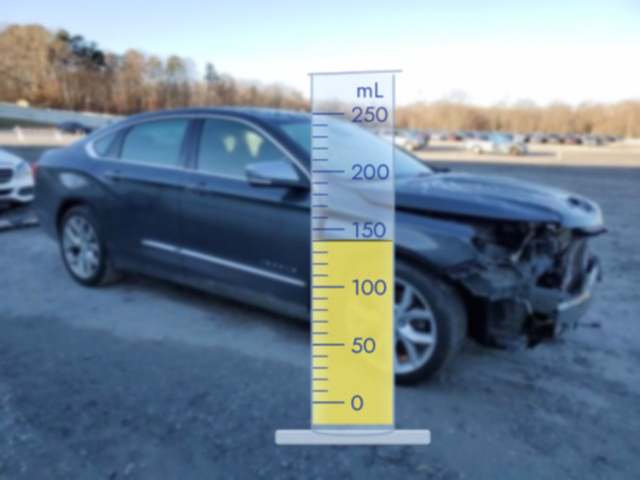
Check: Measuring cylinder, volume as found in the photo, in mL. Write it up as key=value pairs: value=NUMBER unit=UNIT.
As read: value=140 unit=mL
